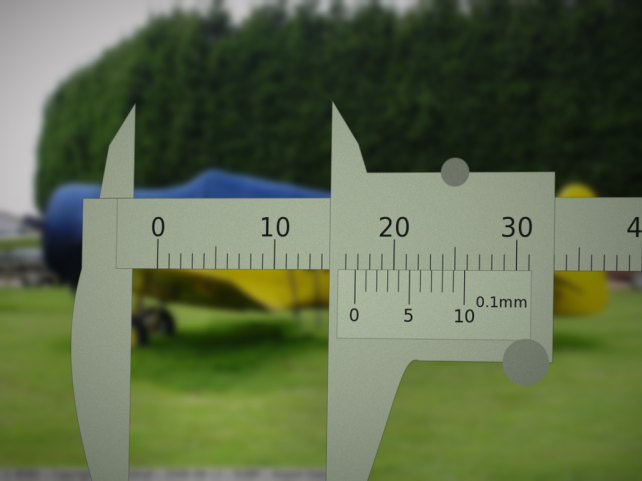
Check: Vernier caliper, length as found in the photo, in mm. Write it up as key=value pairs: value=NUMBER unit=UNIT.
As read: value=16.8 unit=mm
